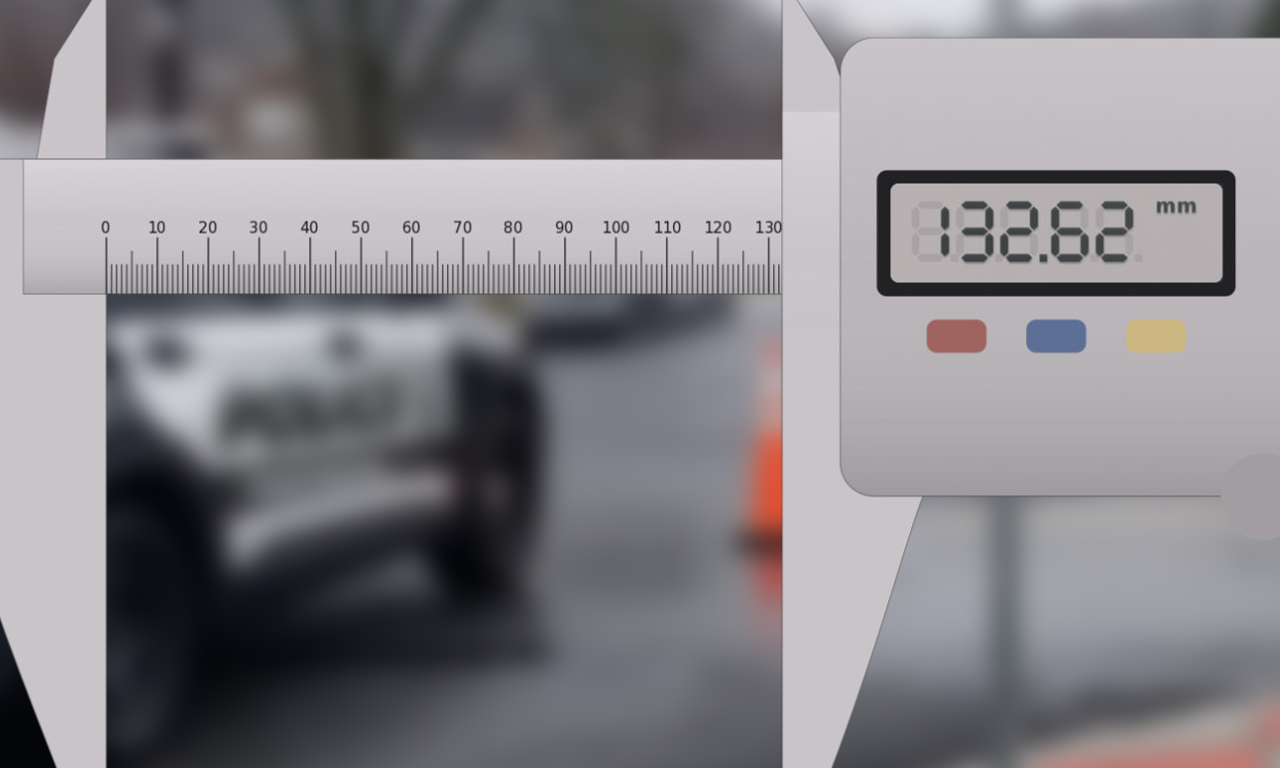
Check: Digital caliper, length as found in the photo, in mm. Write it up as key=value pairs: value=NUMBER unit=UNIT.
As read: value=132.62 unit=mm
